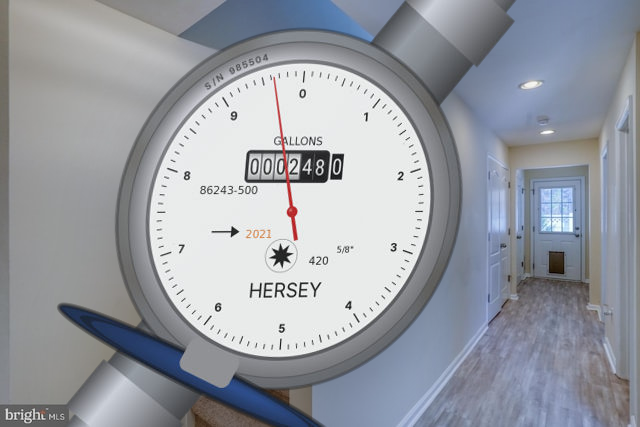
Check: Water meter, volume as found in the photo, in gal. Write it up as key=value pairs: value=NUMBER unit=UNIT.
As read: value=2479.6 unit=gal
